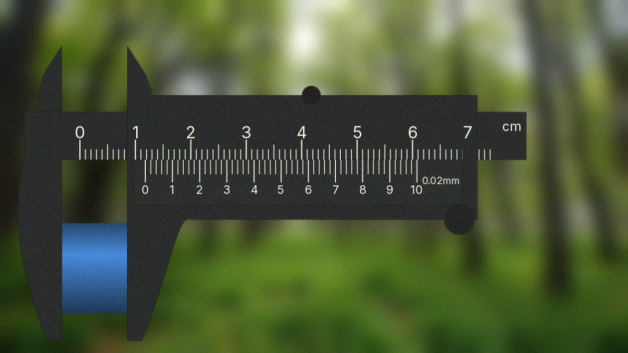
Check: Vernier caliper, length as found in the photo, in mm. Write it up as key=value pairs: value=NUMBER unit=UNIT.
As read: value=11.8 unit=mm
